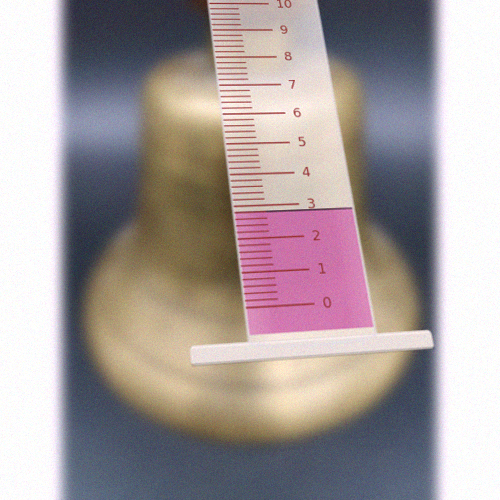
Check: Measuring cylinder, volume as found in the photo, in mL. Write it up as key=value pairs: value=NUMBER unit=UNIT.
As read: value=2.8 unit=mL
